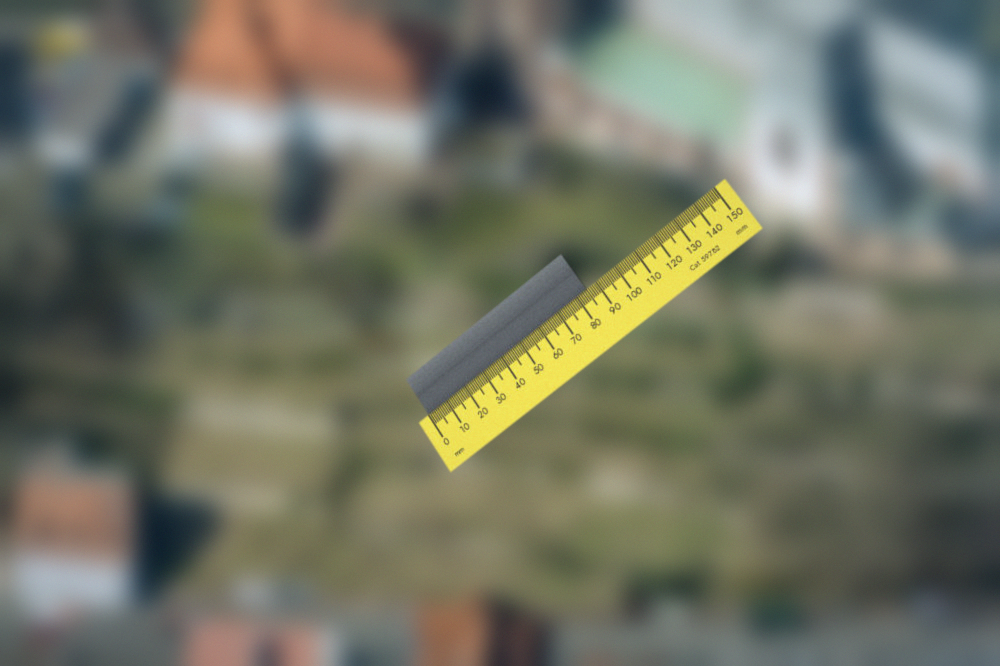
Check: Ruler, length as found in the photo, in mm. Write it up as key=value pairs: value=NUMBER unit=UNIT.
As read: value=85 unit=mm
